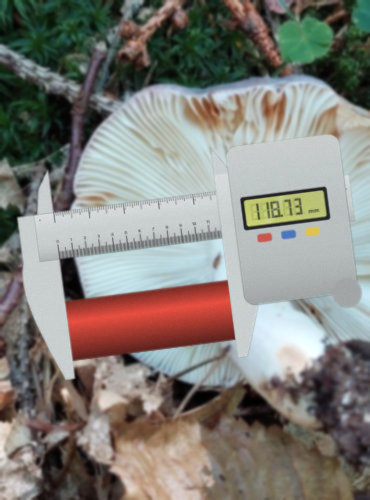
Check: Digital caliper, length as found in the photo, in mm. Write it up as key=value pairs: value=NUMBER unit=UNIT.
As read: value=118.73 unit=mm
